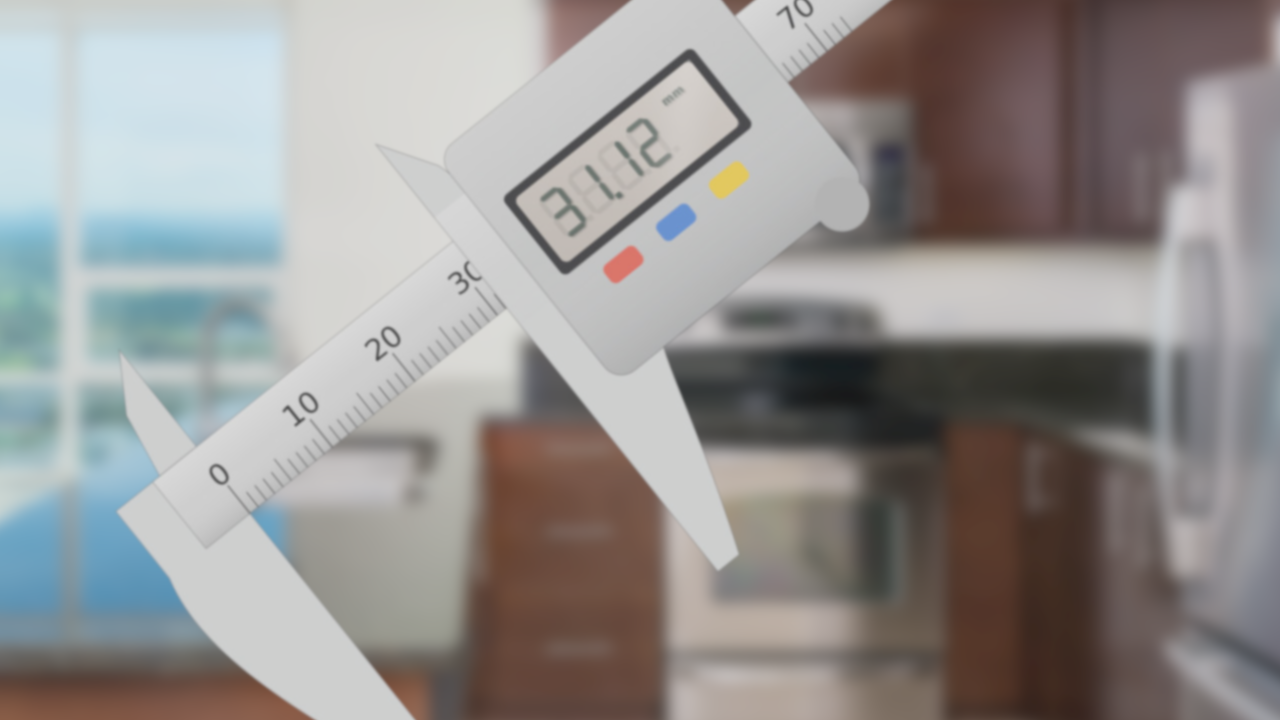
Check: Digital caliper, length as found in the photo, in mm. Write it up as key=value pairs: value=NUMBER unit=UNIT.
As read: value=31.12 unit=mm
